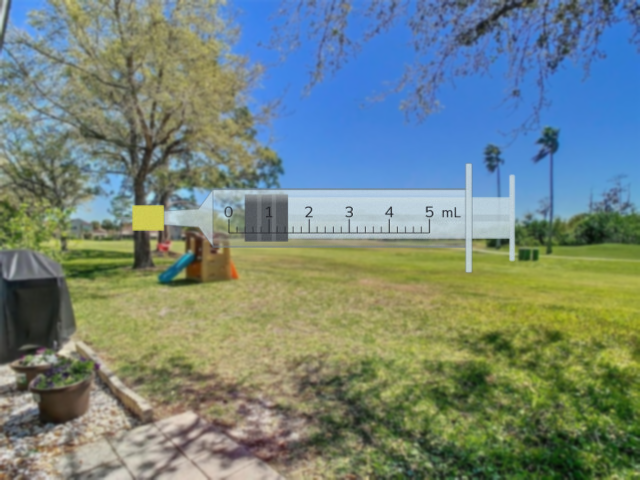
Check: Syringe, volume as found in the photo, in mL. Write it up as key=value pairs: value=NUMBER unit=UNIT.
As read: value=0.4 unit=mL
